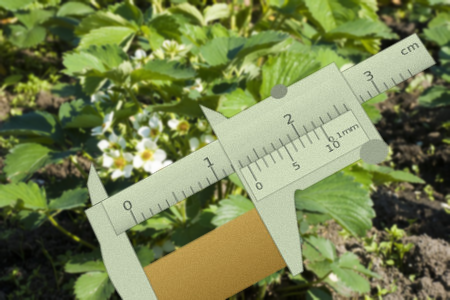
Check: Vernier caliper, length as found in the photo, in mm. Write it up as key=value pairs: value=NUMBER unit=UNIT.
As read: value=13.6 unit=mm
